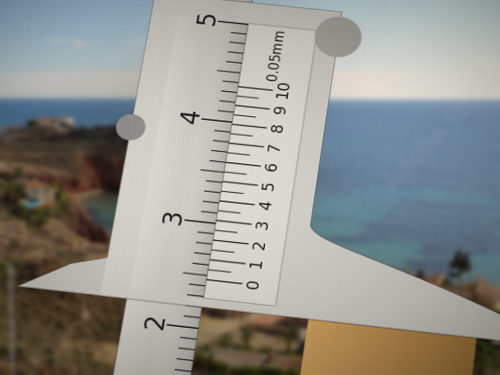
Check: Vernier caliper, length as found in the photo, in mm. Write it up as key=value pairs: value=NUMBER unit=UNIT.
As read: value=24.6 unit=mm
